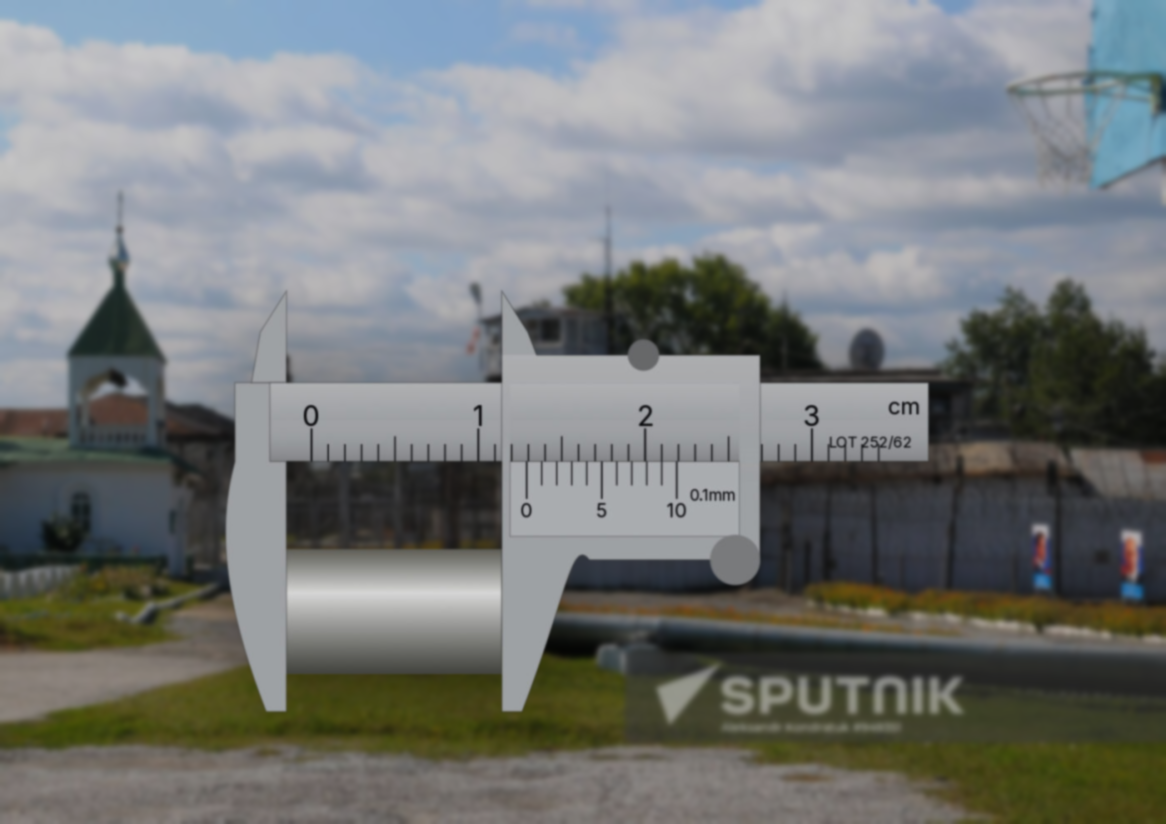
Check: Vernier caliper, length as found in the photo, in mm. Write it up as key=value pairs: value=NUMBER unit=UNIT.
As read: value=12.9 unit=mm
